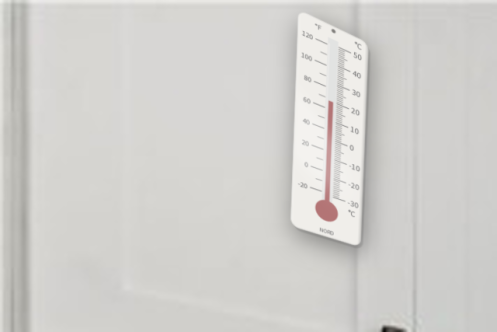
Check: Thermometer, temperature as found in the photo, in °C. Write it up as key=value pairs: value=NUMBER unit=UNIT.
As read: value=20 unit=°C
